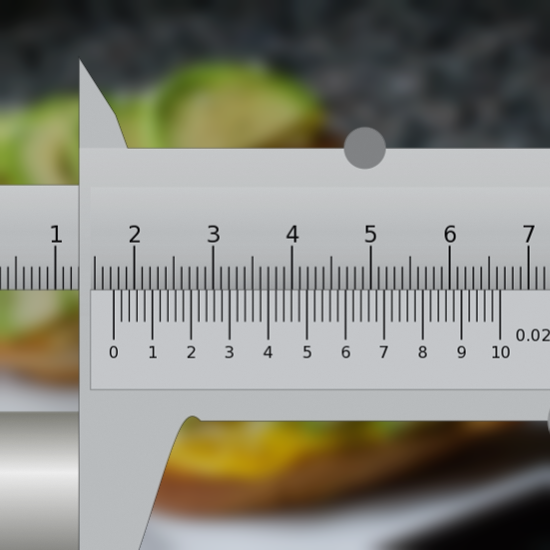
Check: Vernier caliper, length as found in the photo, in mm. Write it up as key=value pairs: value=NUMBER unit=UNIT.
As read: value=17.4 unit=mm
